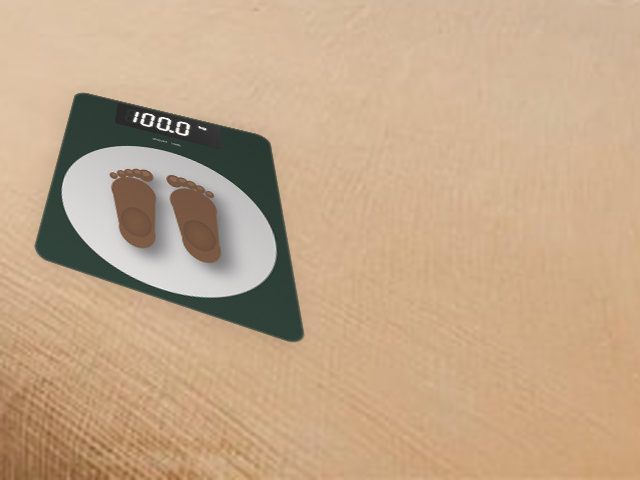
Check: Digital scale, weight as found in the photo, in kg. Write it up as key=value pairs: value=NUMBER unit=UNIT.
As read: value=100.0 unit=kg
